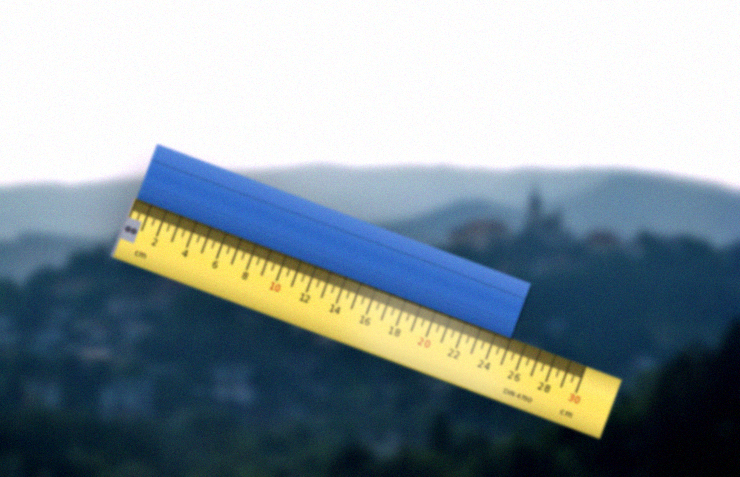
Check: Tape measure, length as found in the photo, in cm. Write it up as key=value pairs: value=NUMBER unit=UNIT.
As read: value=25 unit=cm
